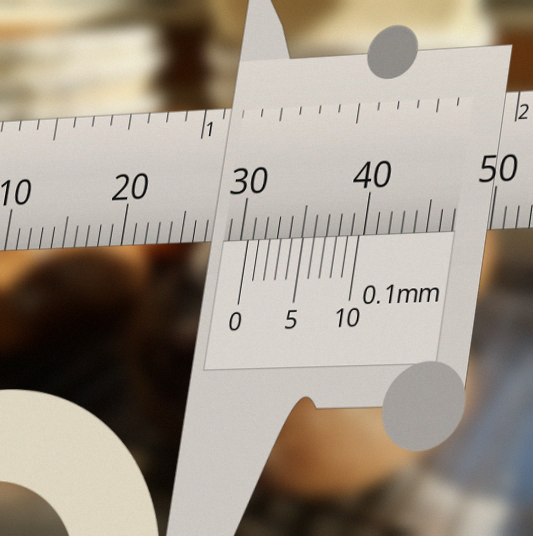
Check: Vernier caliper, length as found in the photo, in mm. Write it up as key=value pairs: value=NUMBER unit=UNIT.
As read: value=30.6 unit=mm
